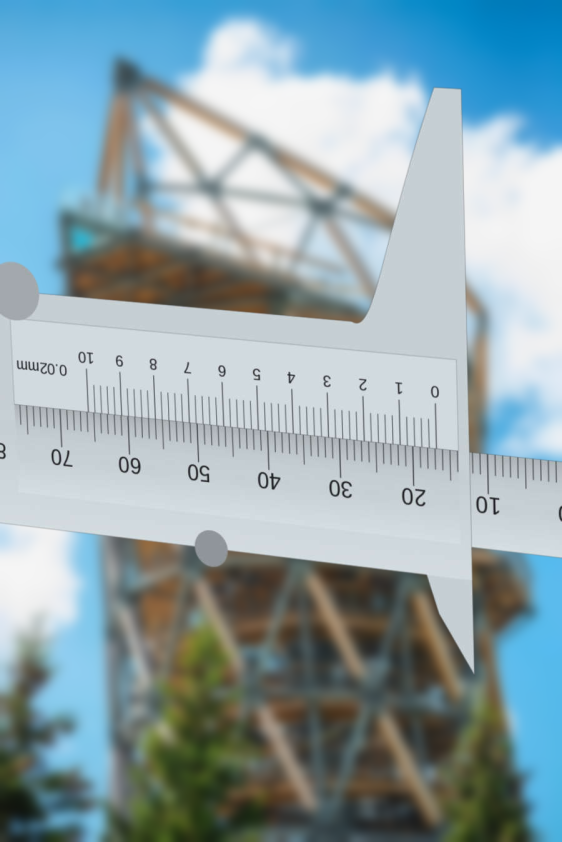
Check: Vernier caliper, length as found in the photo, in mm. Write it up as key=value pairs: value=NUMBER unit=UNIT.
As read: value=16.8 unit=mm
